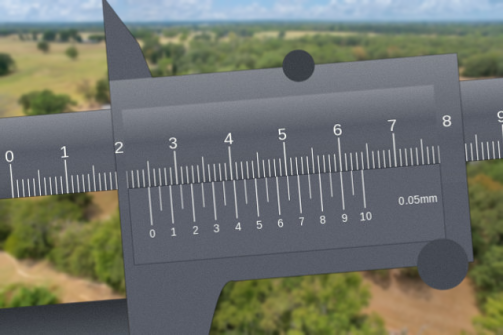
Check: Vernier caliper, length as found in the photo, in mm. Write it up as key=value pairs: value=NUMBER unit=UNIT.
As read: value=24.8 unit=mm
